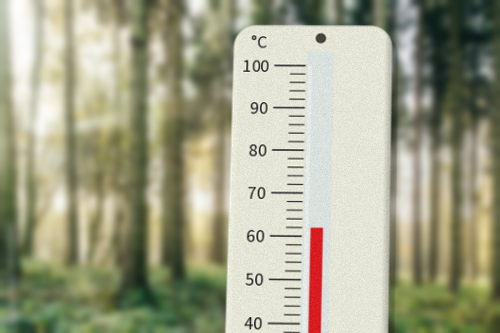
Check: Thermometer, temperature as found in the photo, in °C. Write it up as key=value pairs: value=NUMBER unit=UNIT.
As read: value=62 unit=°C
